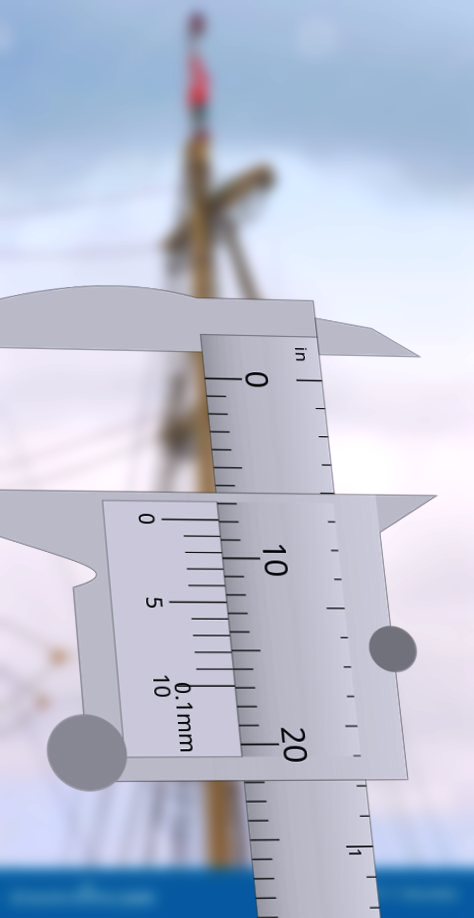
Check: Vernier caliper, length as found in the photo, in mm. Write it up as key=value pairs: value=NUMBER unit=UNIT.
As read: value=7.9 unit=mm
